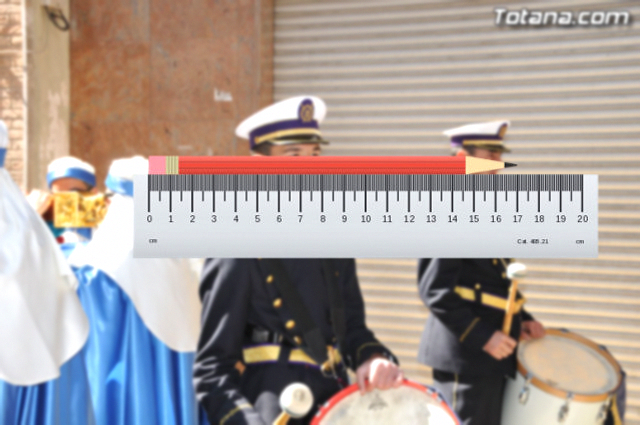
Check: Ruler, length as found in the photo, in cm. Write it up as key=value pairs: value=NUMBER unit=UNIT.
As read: value=17 unit=cm
